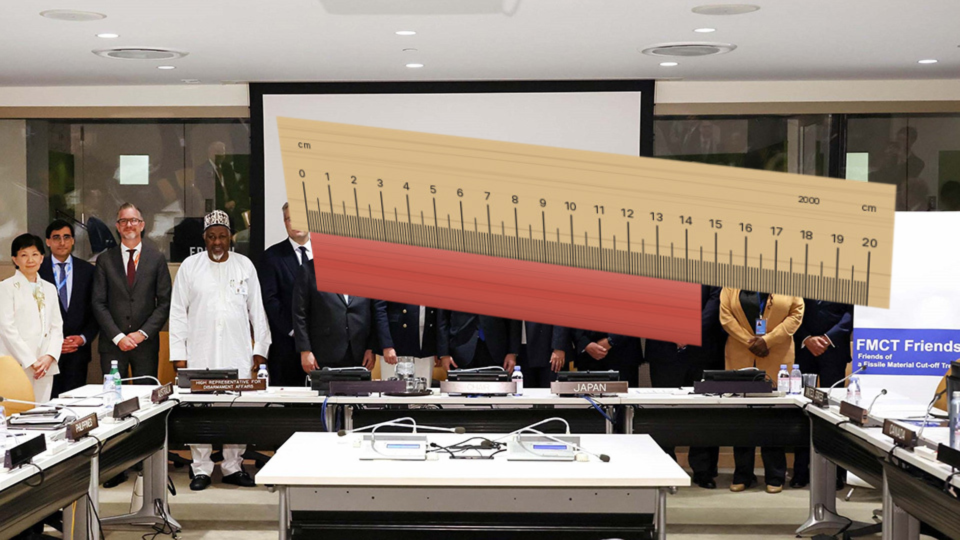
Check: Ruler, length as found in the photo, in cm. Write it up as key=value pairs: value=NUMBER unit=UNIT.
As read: value=14.5 unit=cm
